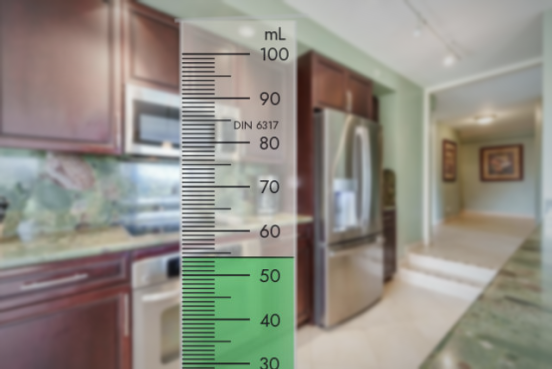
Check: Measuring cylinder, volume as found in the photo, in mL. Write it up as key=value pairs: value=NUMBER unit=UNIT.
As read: value=54 unit=mL
